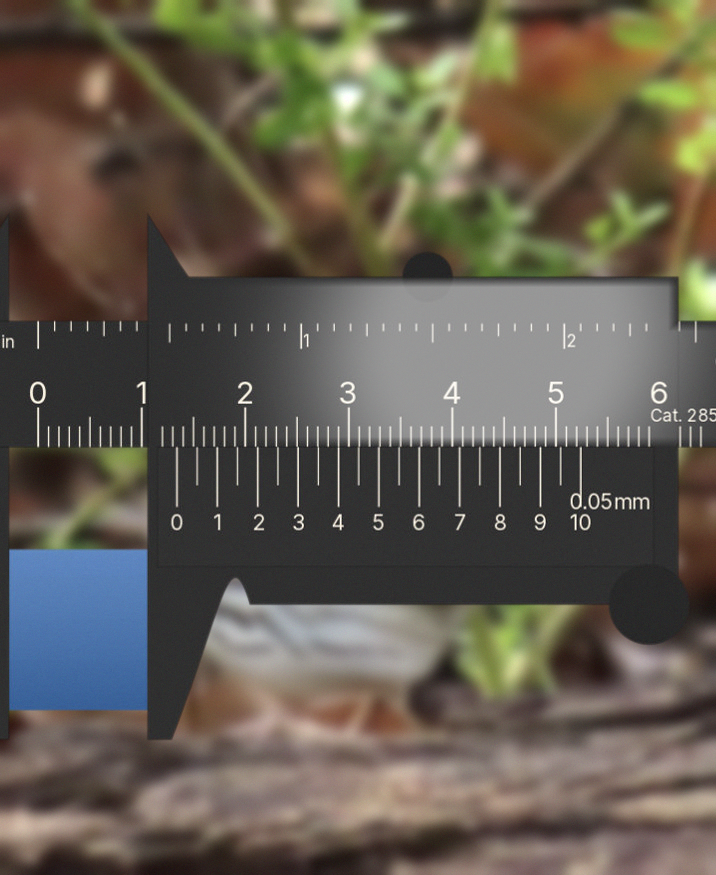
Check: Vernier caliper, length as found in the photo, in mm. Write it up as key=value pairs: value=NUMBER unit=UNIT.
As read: value=13.4 unit=mm
